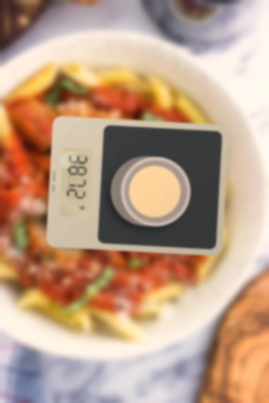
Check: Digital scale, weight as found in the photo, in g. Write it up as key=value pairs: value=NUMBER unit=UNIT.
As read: value=3872 unit=g
